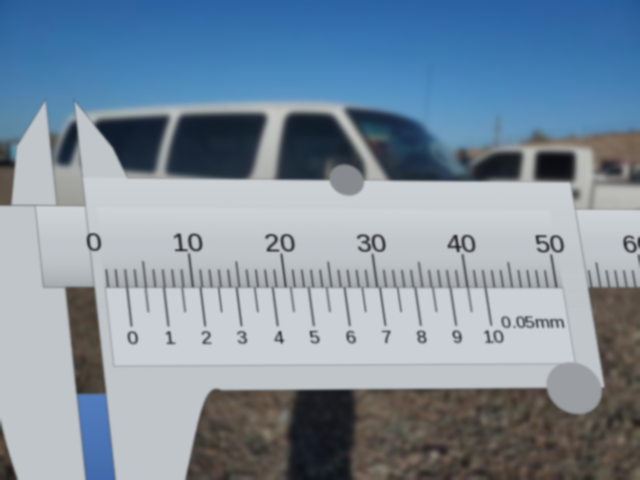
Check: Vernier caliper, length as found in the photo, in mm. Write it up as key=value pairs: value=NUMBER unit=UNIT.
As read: value=3.0 unit=mm
